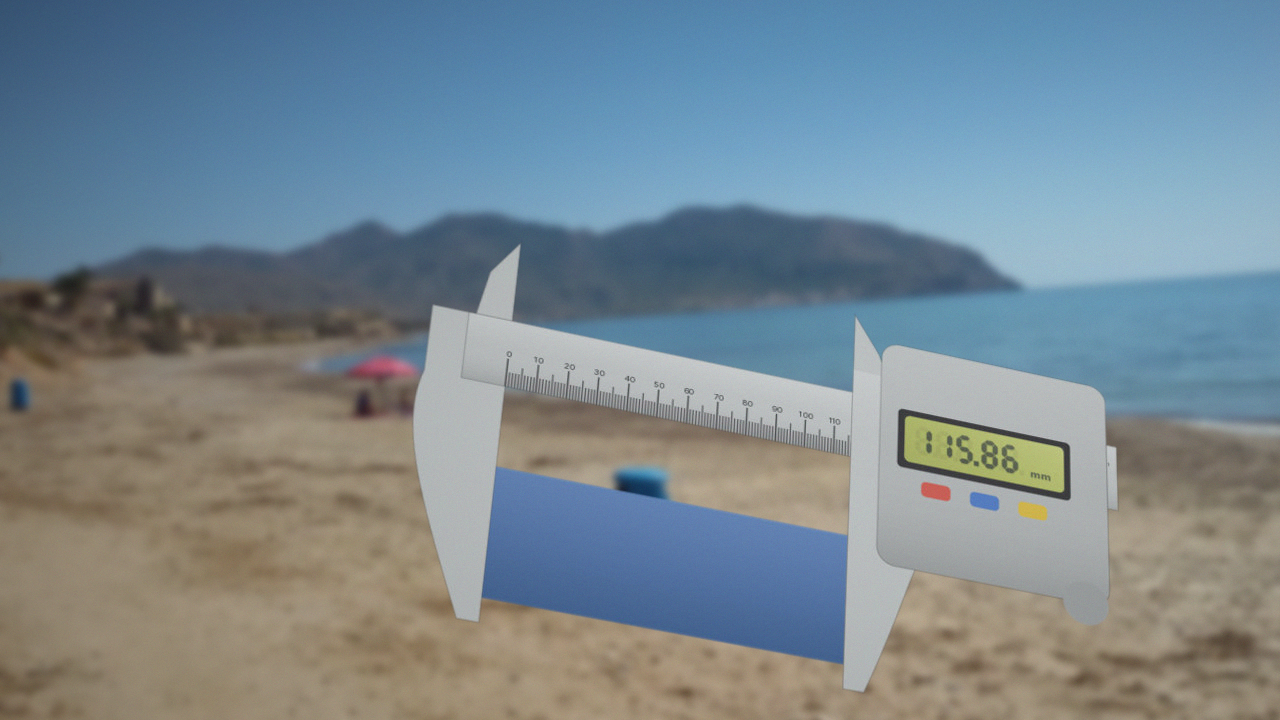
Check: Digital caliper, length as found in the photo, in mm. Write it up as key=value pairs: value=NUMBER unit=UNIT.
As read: value=115.86 unit=mm
